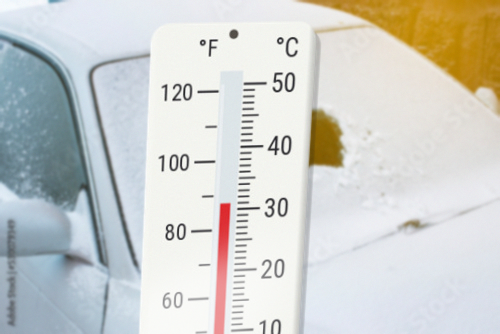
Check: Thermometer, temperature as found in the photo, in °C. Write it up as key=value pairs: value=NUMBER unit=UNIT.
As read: value=31 unit=°C
